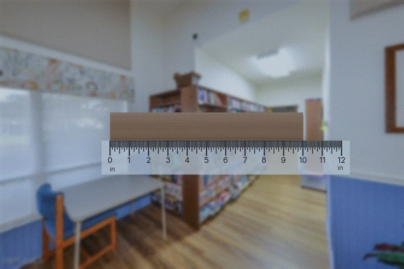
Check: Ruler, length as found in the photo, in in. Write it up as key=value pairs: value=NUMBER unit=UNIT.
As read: value=10 unit=in
